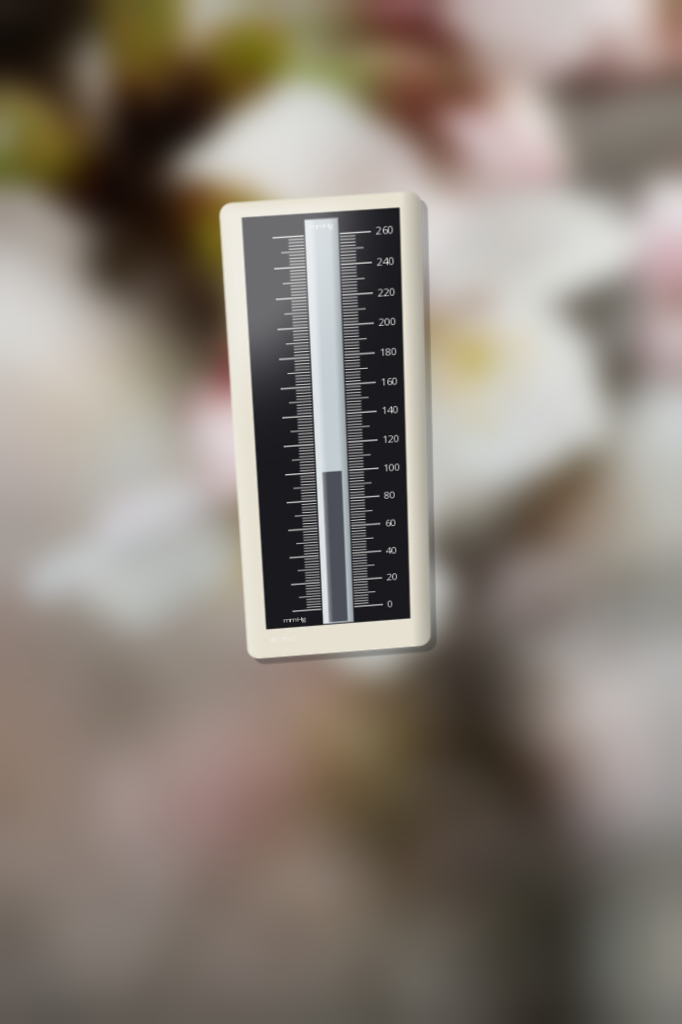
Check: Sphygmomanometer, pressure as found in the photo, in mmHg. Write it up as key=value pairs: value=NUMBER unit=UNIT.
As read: value=100 unit=mmHg
